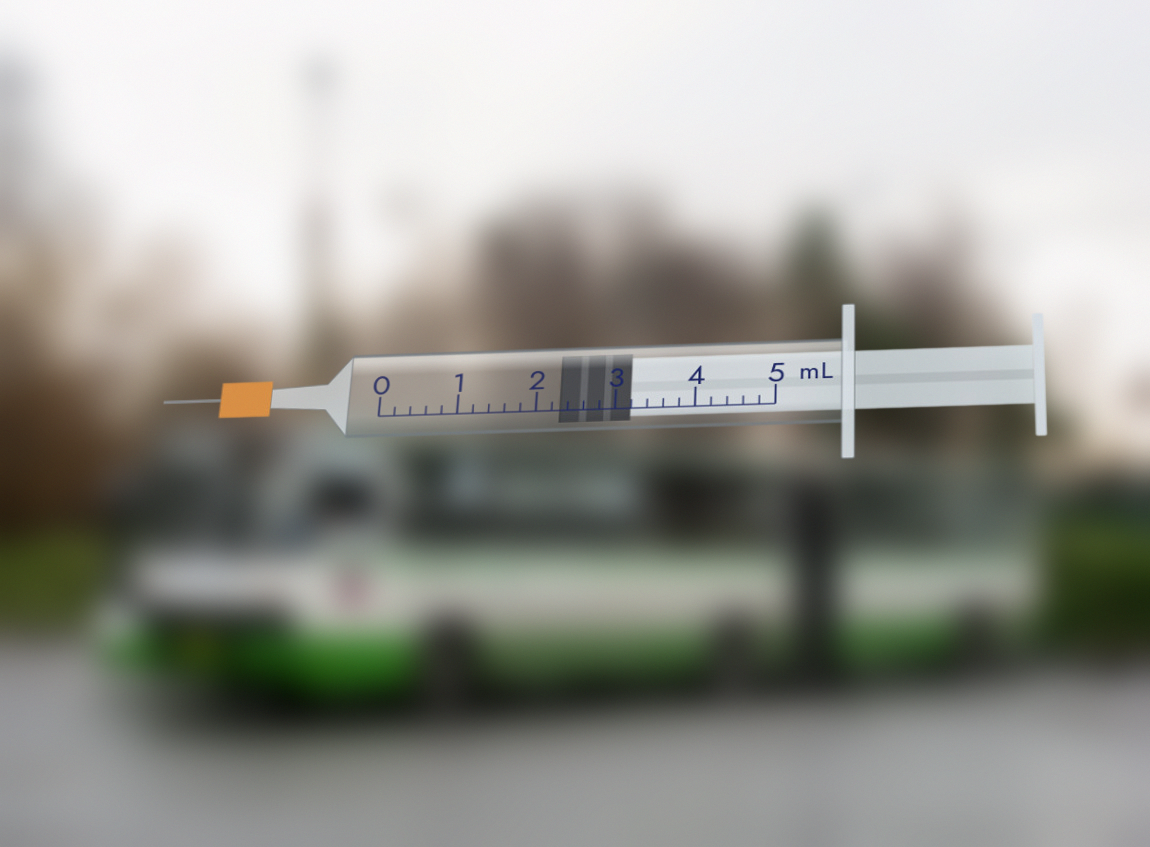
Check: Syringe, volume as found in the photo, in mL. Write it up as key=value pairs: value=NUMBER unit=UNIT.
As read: value=2.3 unit=mL
